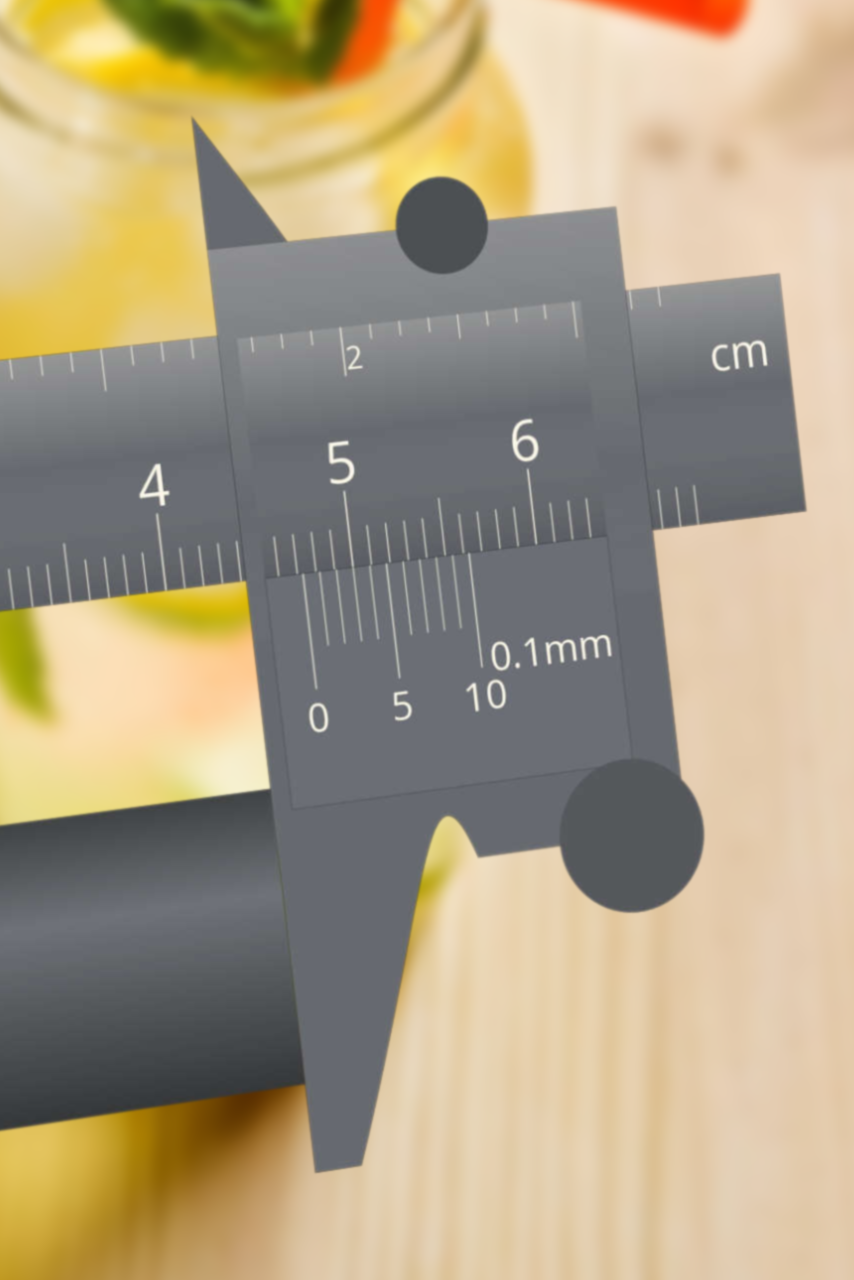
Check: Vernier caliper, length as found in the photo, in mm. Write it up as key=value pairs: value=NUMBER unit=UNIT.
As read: value=47.3 unit=mm
